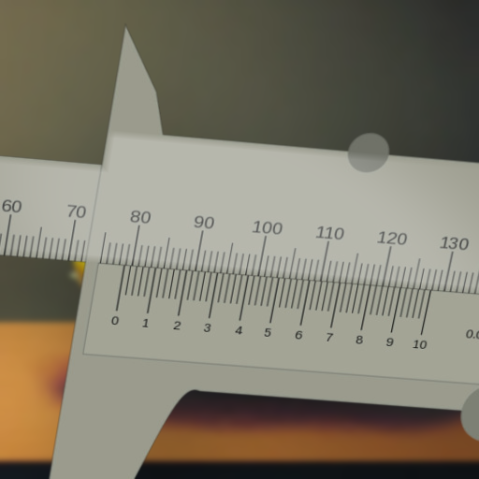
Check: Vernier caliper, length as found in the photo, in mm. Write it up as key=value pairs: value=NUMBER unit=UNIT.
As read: value=78.8 unit=mm
